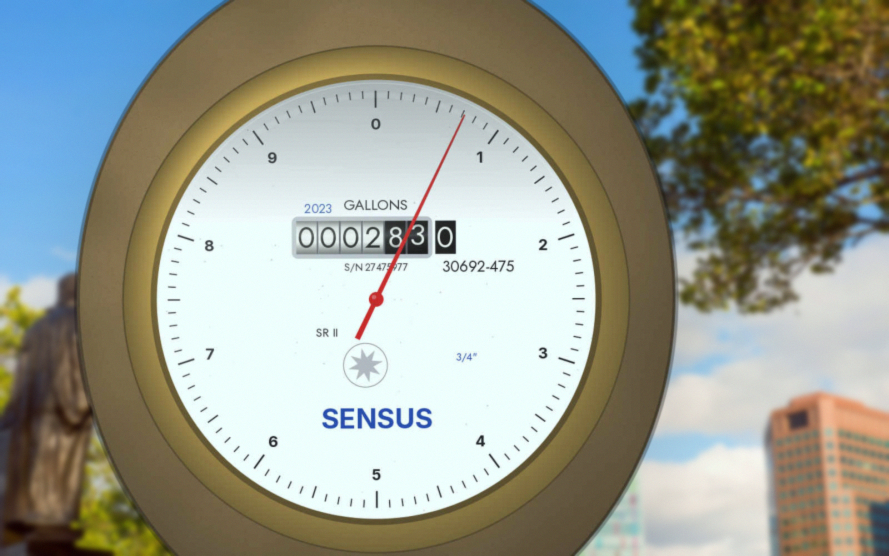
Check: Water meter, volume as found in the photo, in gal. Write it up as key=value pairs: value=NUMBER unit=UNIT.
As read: value=2830.7 unit=gal
